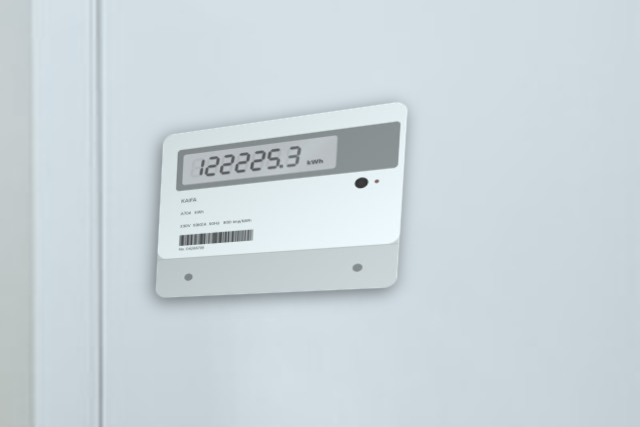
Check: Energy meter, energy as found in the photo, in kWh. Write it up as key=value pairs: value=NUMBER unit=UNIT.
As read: value=122225.3 unit=kWh
